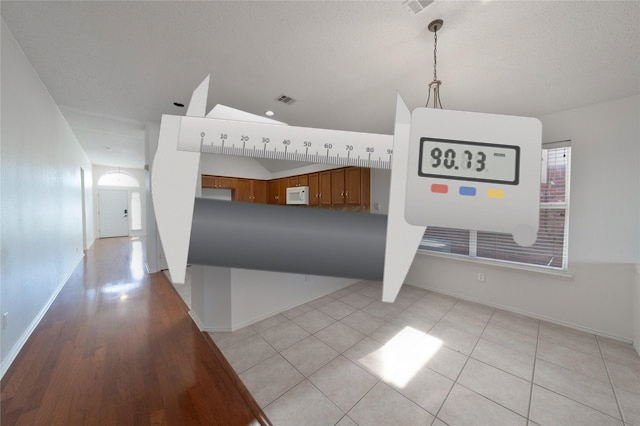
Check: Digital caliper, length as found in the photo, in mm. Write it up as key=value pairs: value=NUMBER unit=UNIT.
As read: value=90.73 unit=mm
